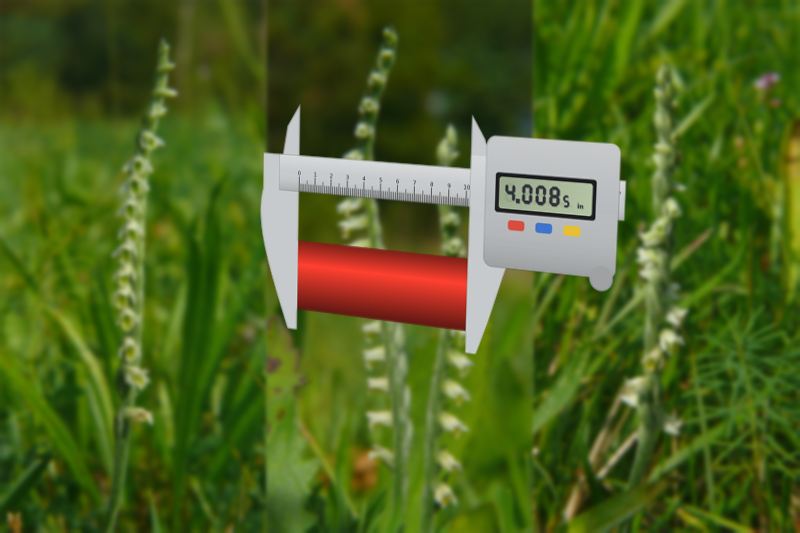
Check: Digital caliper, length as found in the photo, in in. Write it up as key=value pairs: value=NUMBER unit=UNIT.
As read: value=4.0085 unit=in
